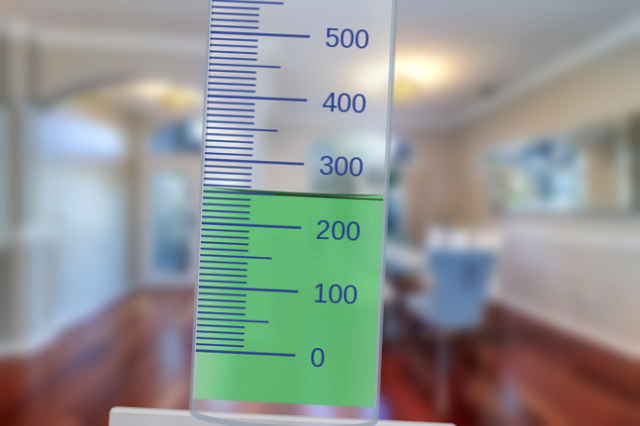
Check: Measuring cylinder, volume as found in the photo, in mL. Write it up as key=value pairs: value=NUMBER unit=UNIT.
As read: value=250 unit=mL
